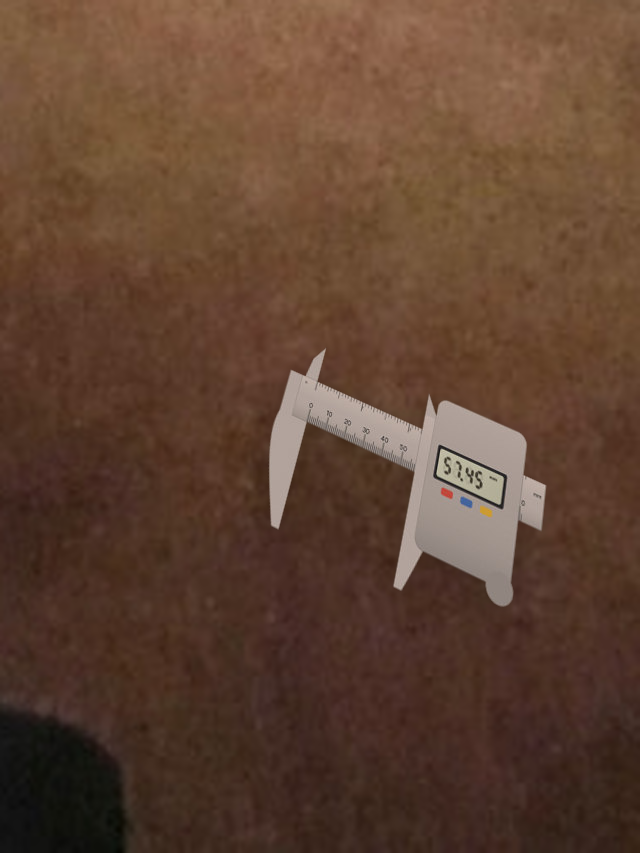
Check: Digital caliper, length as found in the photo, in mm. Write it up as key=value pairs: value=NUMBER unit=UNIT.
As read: value=57.45 unit=mm
